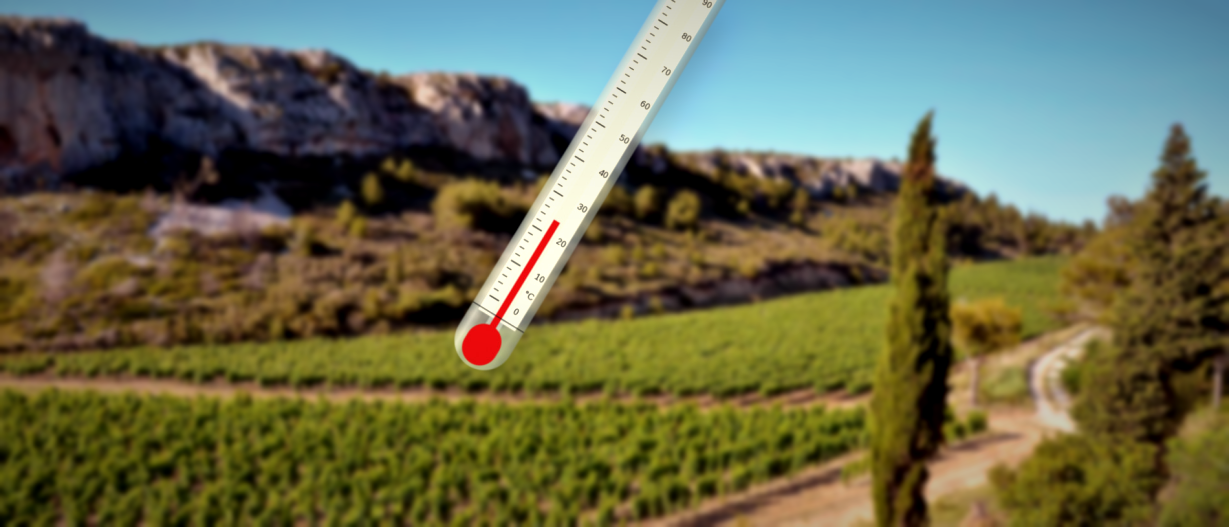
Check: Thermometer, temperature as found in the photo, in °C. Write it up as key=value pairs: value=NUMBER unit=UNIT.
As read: value=24 unit=°C
